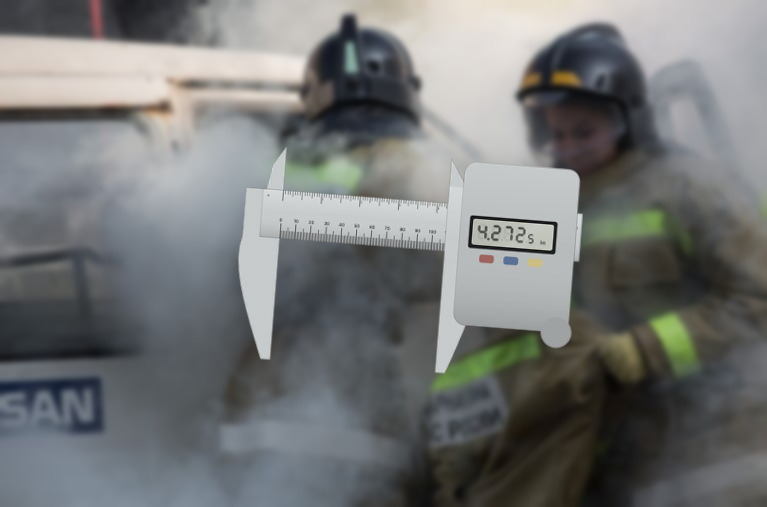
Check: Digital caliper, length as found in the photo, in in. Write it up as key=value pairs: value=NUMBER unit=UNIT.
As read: value=4.2725 unit=in
